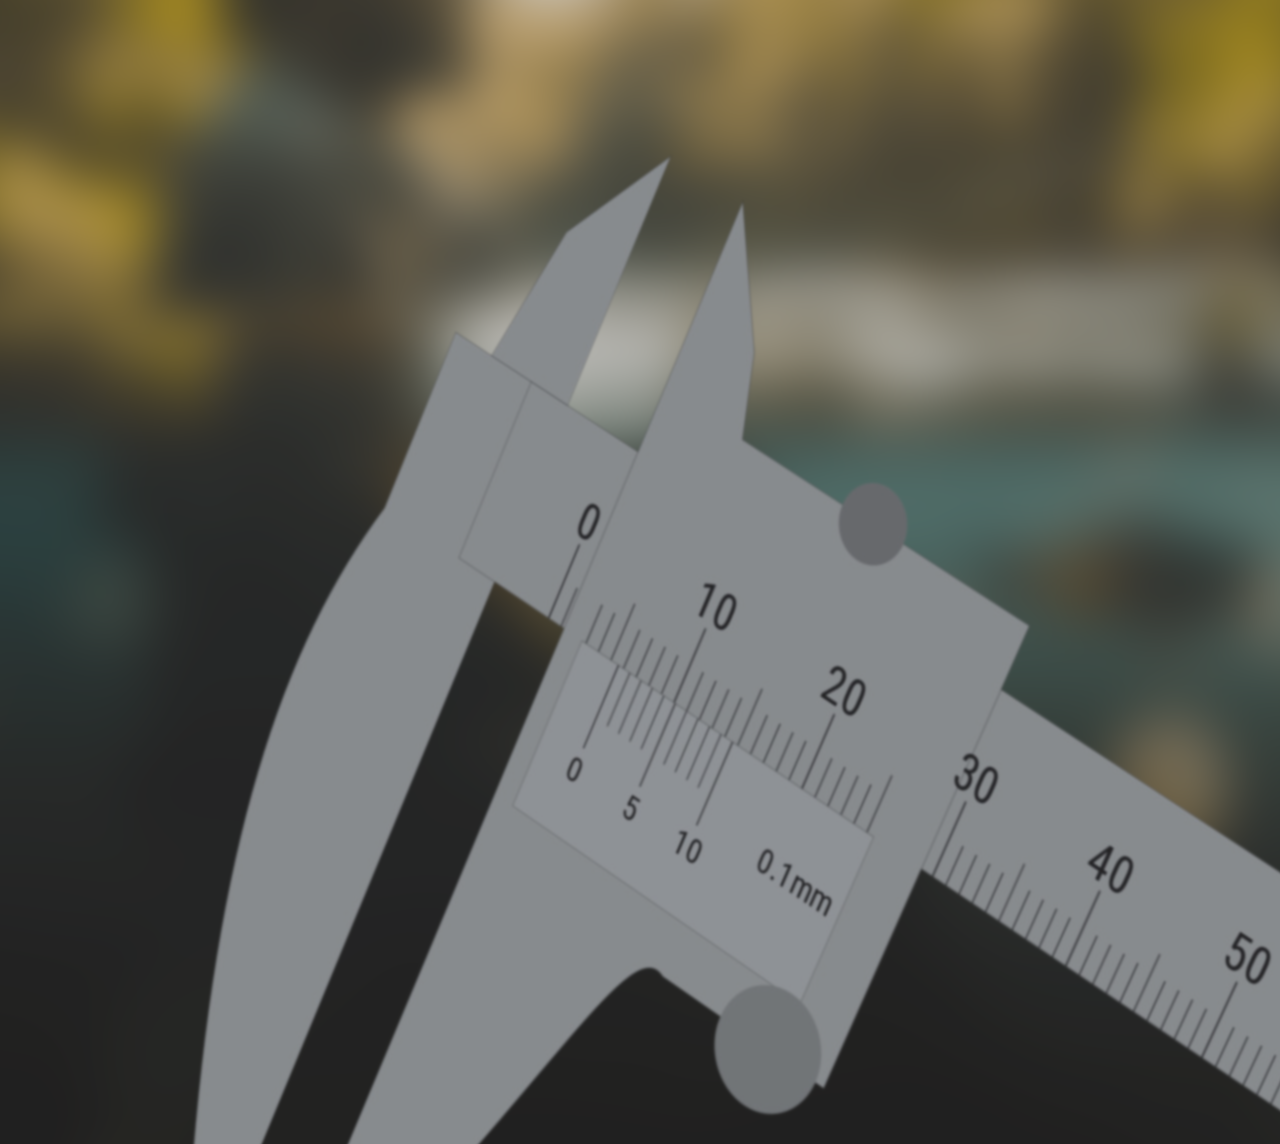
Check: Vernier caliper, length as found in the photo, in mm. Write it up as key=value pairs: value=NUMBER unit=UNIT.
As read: value=5.6 unit=mm
